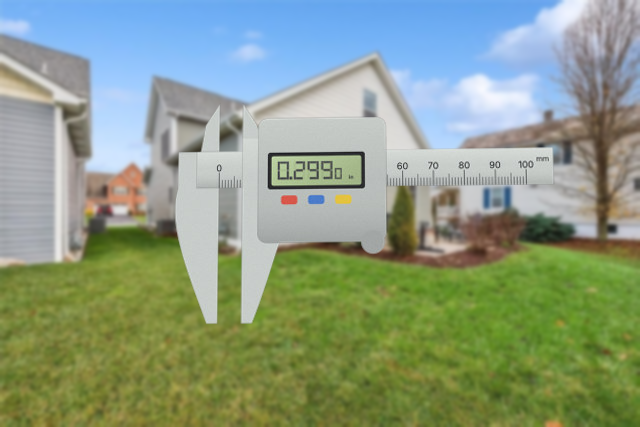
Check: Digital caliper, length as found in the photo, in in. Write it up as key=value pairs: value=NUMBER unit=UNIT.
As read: value=0.2990 unit=in
